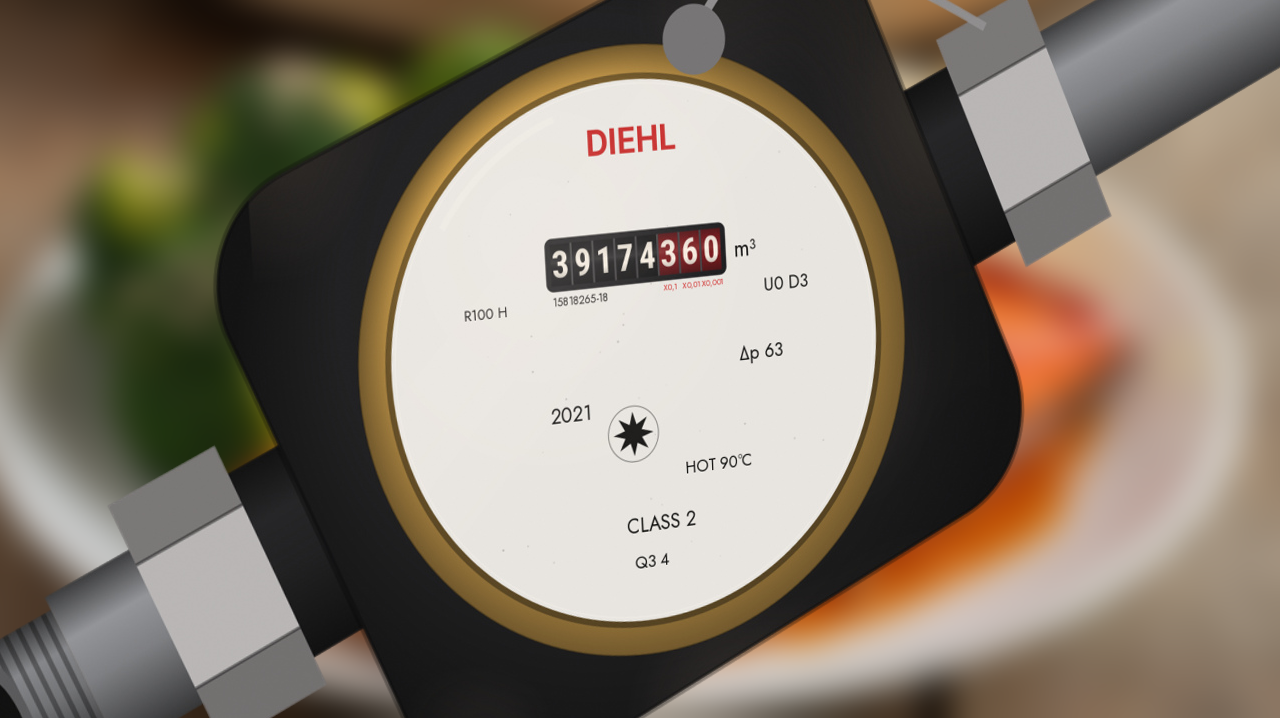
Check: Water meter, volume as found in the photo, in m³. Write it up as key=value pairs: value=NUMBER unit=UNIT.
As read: value=39174.360 unit=m³
